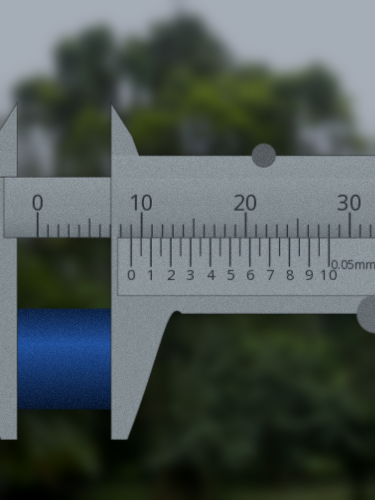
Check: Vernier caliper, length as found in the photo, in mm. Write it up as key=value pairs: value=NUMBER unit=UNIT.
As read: value=9.0 unit=mm
